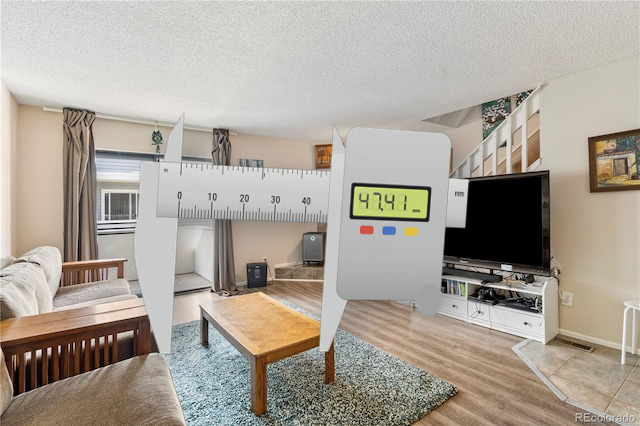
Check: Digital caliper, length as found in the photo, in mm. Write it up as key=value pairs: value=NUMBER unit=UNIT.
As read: value=47.41 unit=mm
